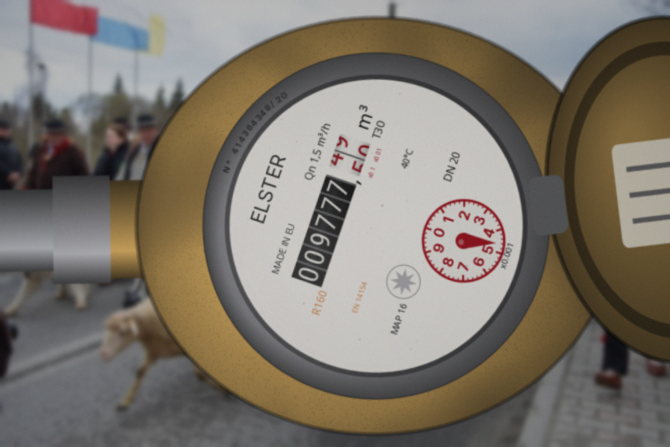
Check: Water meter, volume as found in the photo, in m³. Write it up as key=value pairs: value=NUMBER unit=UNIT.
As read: value=9777.494 unit=m³
